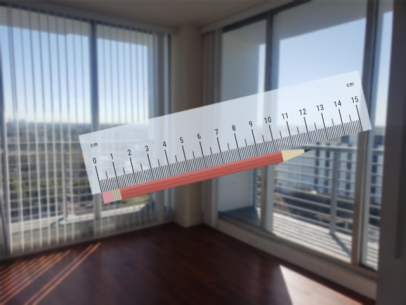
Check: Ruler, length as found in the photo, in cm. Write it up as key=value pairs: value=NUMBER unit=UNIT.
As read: value=12 unit=cm
